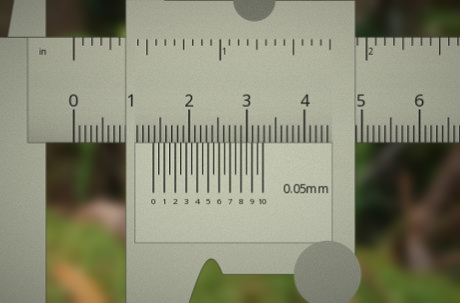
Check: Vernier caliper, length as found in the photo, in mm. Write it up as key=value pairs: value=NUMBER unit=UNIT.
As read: value=13.8 unit=mm
